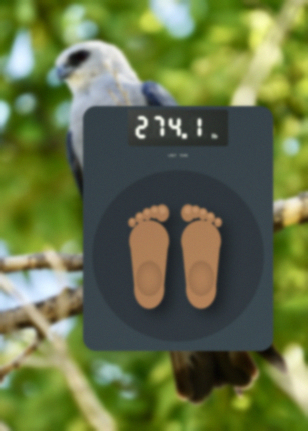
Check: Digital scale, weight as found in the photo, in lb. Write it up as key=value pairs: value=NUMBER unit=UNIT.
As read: value=274.1 unit=lb
